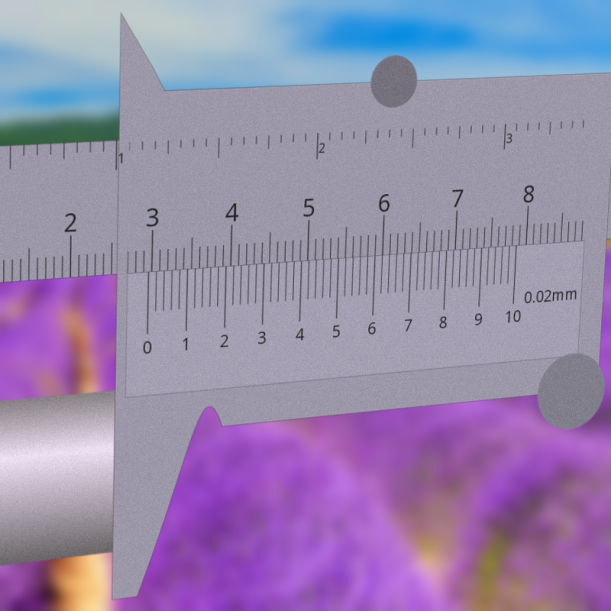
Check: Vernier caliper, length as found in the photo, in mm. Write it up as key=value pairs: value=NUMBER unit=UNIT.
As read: value=29.6 unit=mm
